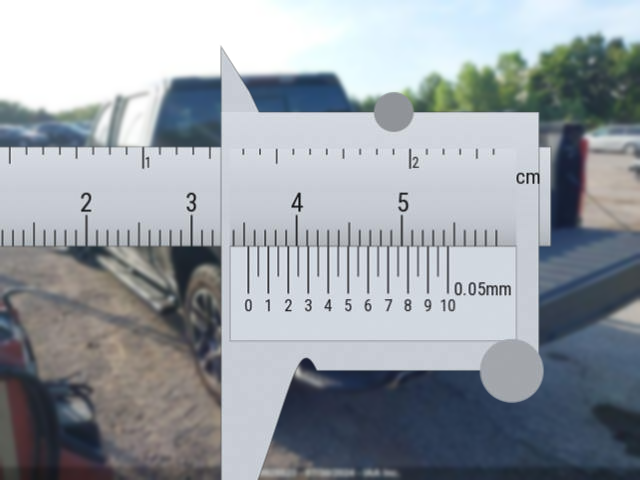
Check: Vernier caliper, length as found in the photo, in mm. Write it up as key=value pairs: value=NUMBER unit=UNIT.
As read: value=35.4 unit=mm
